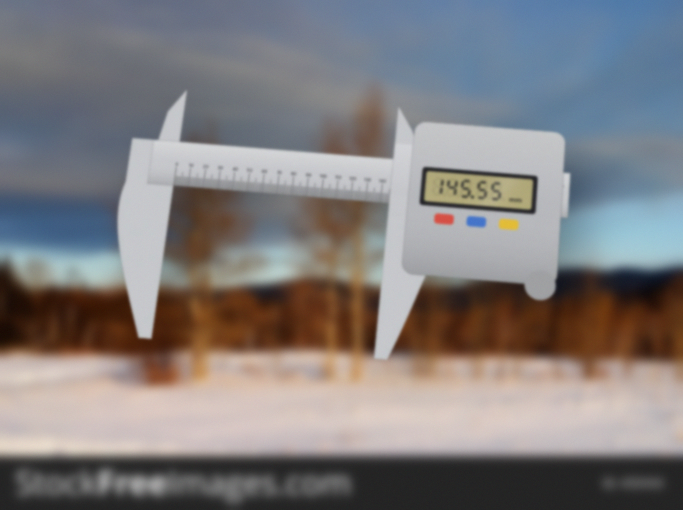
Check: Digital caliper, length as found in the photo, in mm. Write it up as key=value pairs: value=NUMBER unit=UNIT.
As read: value=145.55 unit=mm
